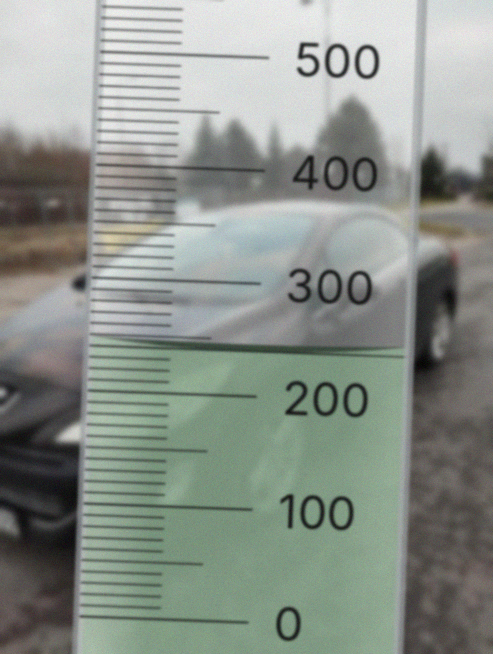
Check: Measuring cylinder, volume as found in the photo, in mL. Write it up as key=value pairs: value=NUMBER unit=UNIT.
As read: value=240 unit=mL
